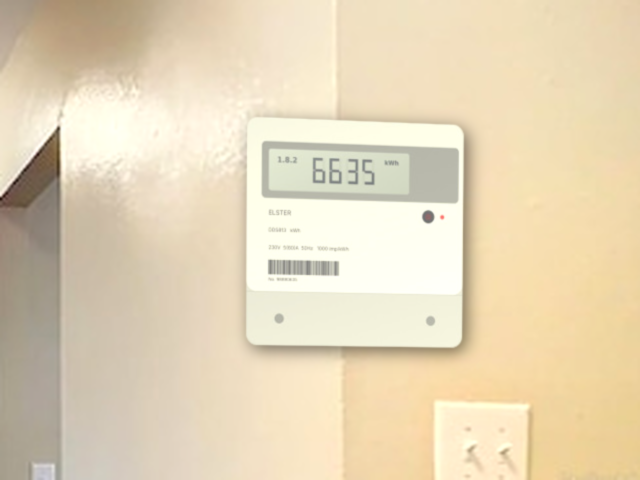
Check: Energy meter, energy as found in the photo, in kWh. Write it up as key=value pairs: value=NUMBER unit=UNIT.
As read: value=6635 unit=kWh
